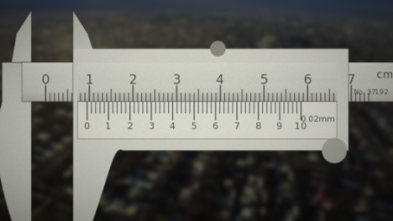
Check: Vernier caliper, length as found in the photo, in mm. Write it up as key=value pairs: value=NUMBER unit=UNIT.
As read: value=9.5 unit=mm
